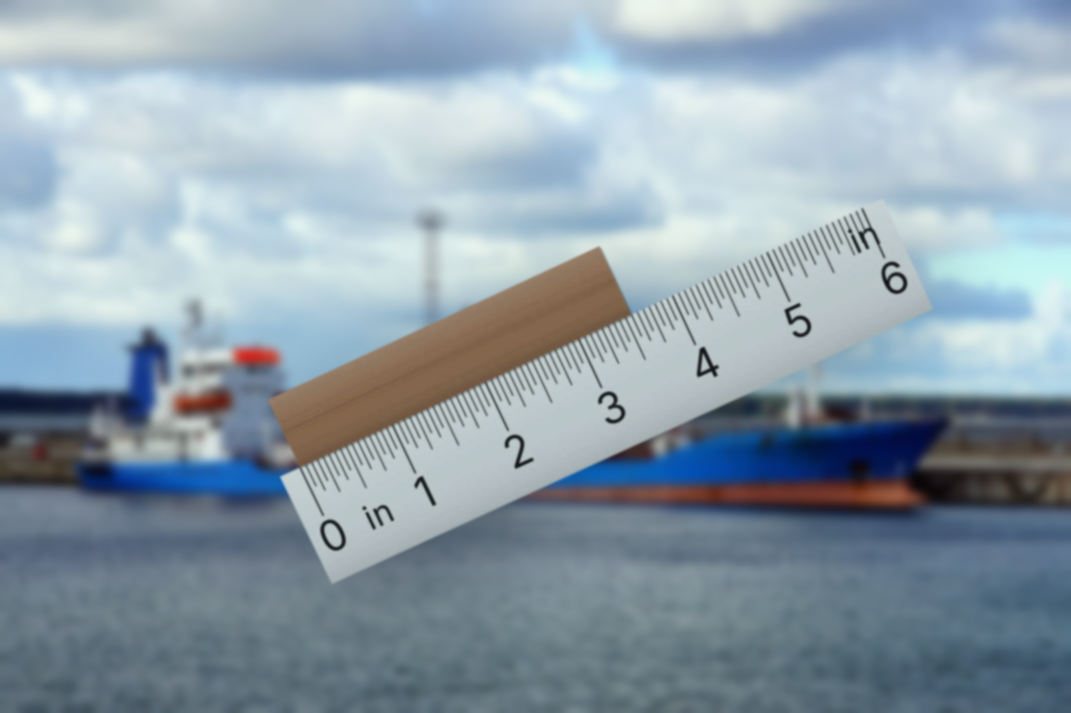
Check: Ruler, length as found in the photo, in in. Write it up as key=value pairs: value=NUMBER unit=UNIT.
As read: value=3.5625 unit=in
